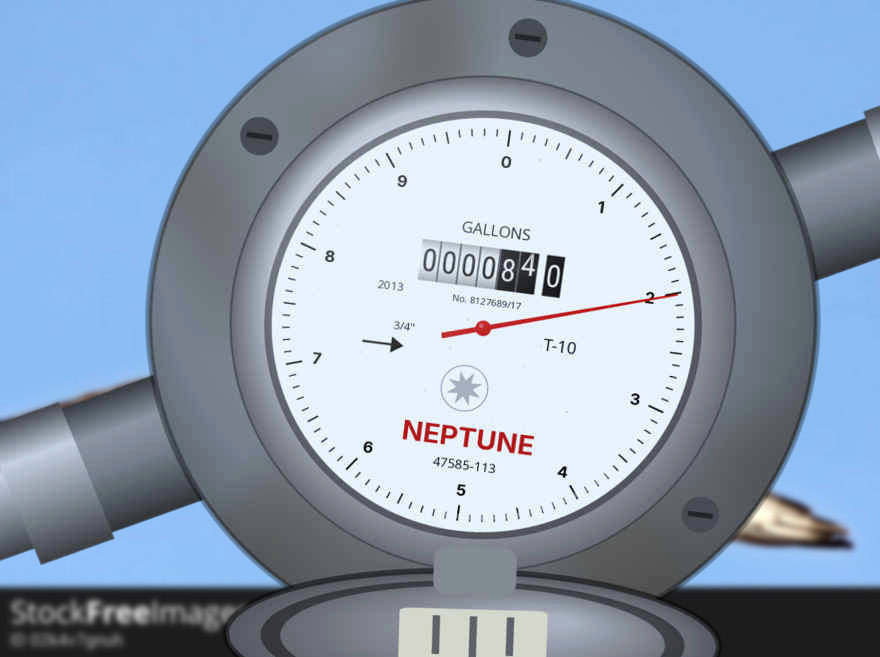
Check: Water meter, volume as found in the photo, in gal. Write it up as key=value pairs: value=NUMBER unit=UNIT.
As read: value=842.0 unit=gal
